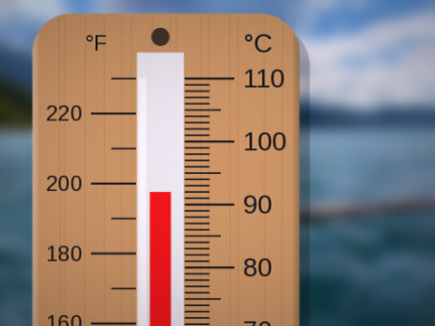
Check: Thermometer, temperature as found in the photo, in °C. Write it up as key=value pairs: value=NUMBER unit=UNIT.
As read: value=92 unit=°C
